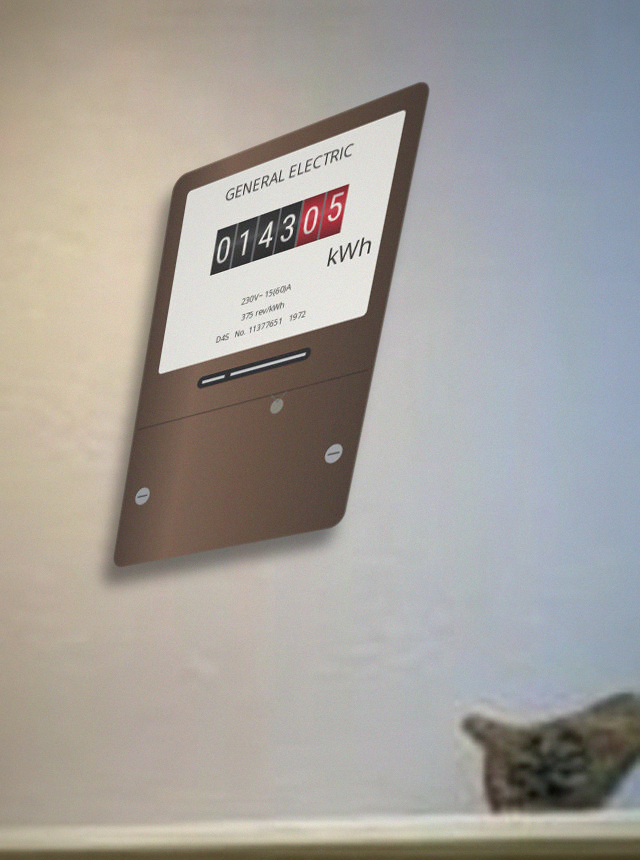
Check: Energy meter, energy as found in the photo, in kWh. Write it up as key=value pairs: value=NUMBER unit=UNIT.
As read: value=143.05 unit=kWh
